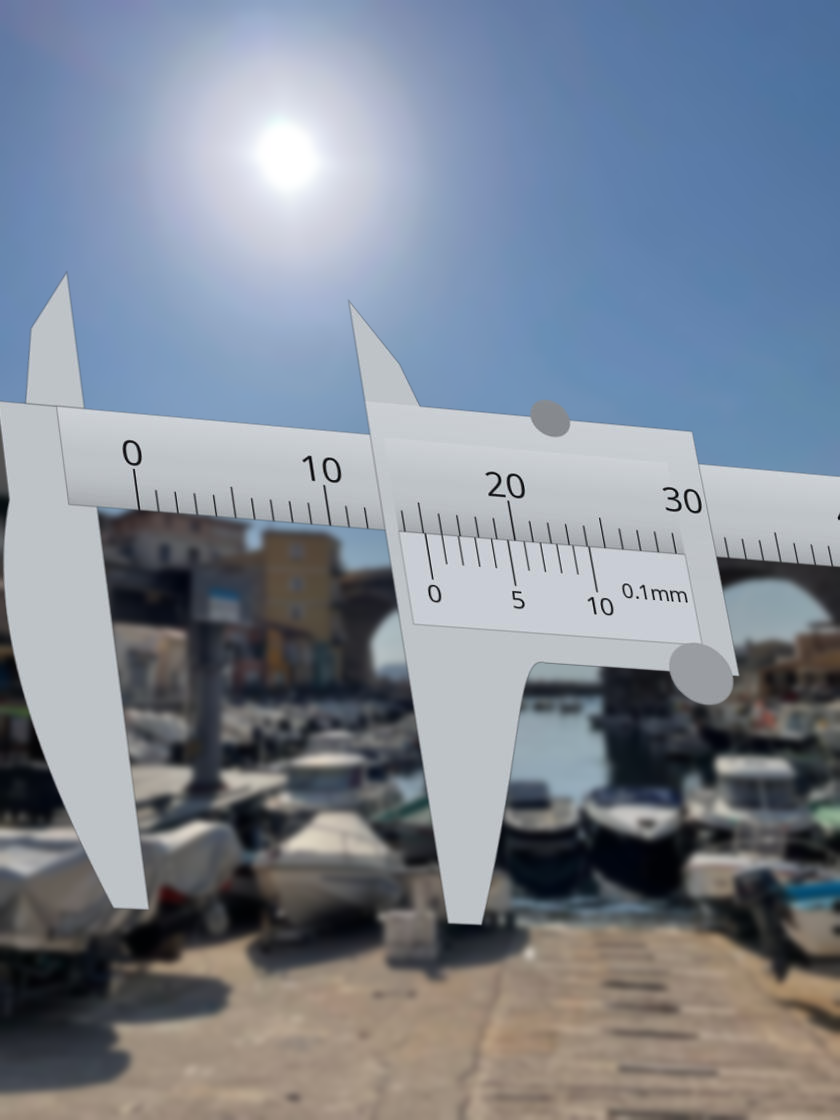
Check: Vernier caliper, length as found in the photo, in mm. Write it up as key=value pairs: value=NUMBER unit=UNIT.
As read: value=15.1 unit=mm
